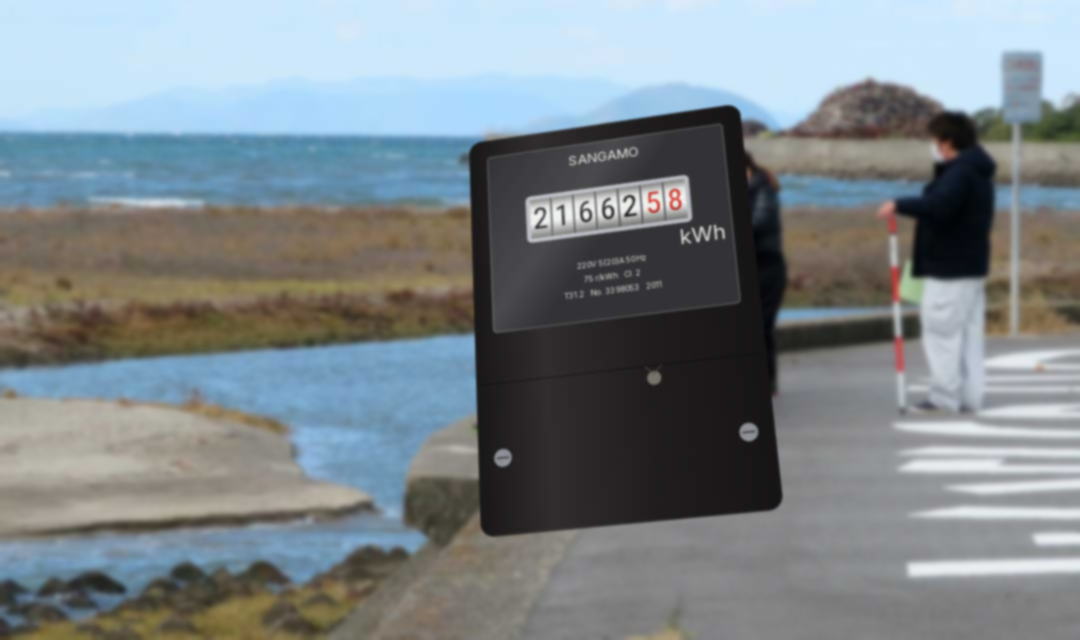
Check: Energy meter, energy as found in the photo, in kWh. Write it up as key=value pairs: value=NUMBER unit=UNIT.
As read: value=21662.58 unit=kWh
